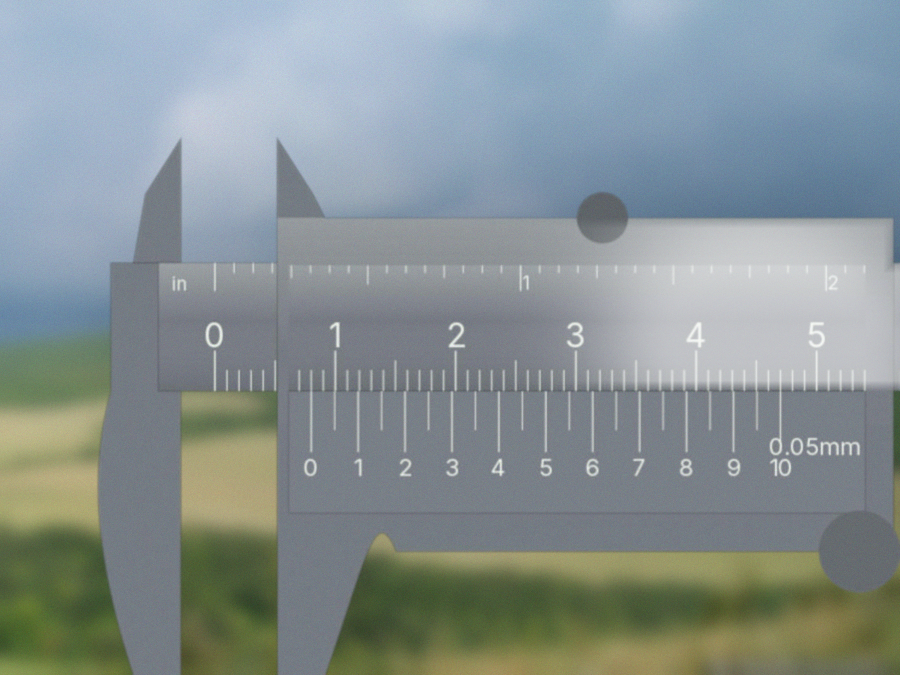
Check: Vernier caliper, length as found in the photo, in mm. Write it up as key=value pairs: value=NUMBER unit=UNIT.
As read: value=8.0 unit=mm
